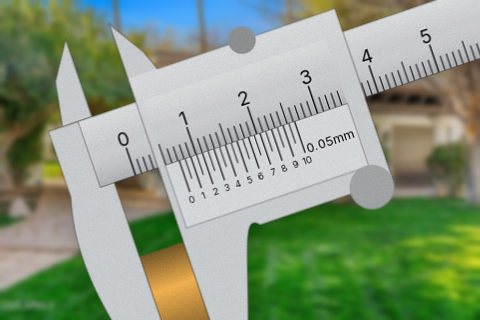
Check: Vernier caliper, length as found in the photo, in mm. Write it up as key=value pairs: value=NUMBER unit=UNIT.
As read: value=7.2 unit=mm
